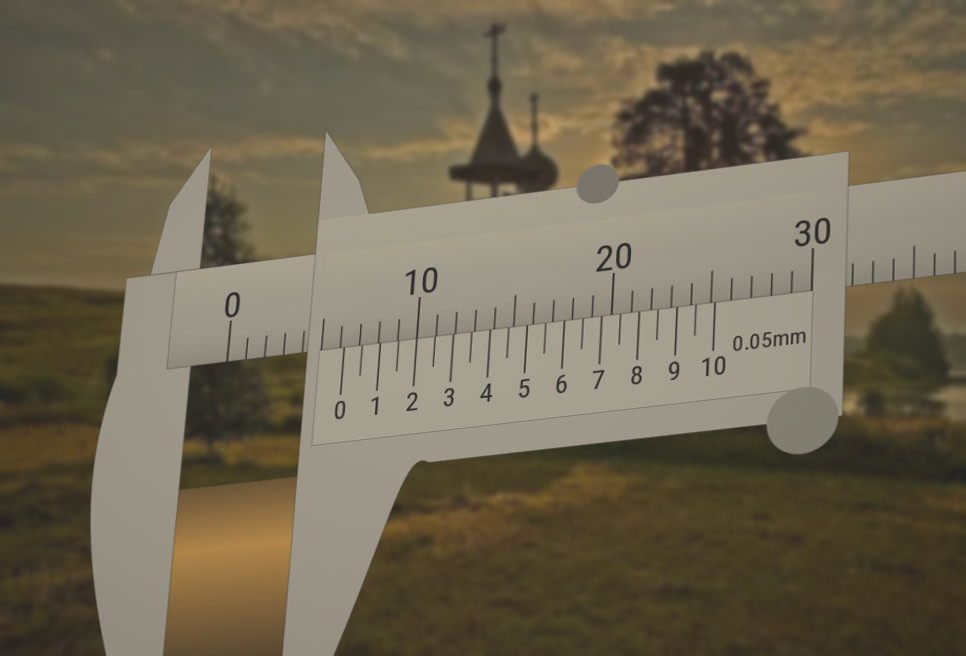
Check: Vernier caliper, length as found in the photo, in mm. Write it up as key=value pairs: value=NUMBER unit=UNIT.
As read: value=6.2 unit=mm
